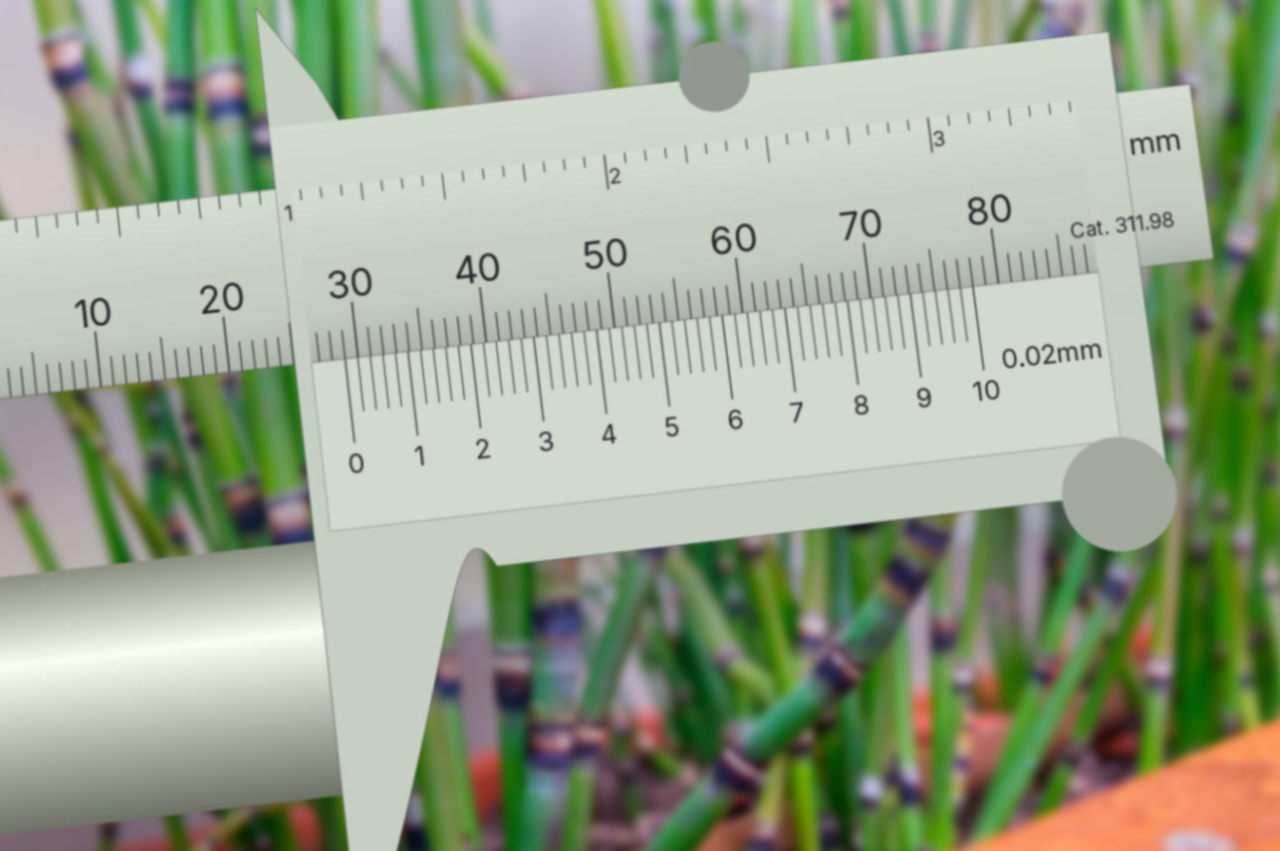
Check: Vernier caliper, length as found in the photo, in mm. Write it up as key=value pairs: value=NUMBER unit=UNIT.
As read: value=29.0 unit=mm
